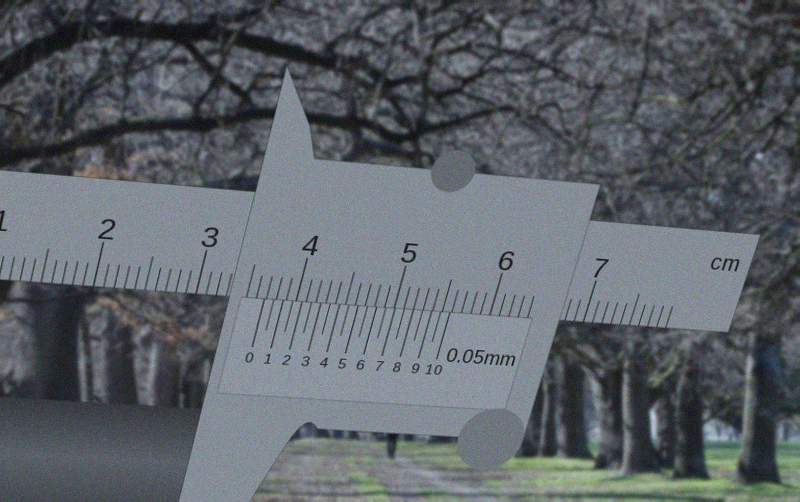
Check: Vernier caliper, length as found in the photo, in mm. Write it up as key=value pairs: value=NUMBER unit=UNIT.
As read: value=36.8 unit=mm
